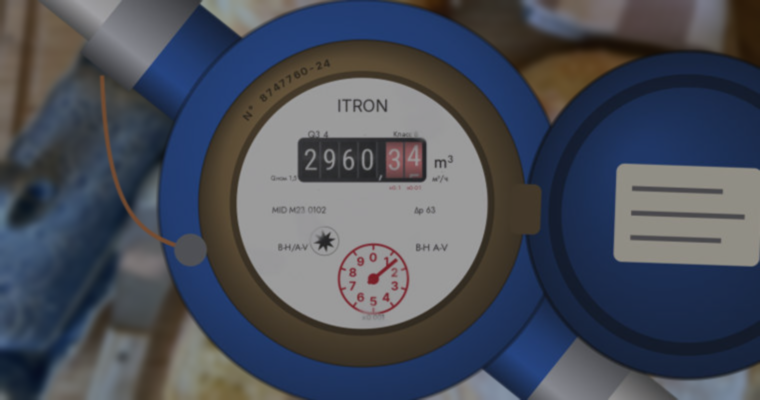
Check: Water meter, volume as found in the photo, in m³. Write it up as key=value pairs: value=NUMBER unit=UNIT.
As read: value=2960.341 unit=m³
